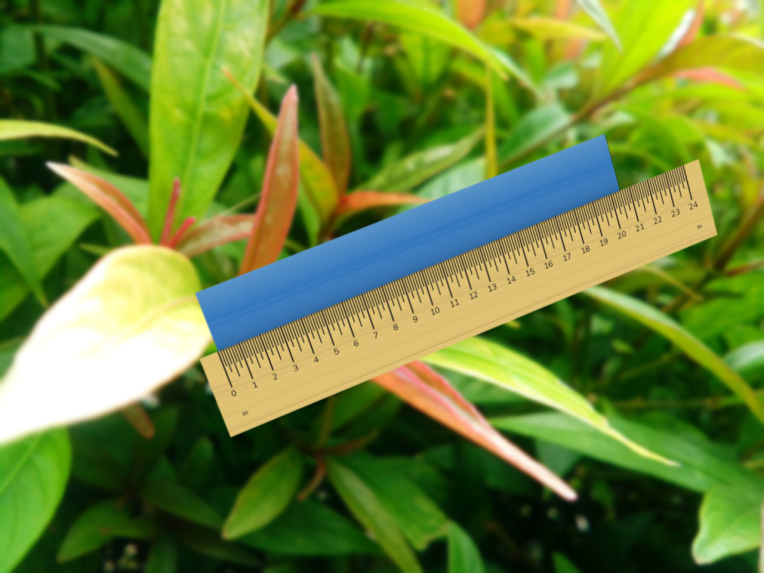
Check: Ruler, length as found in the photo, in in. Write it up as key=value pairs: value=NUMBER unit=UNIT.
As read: value=20.5 unit=in
